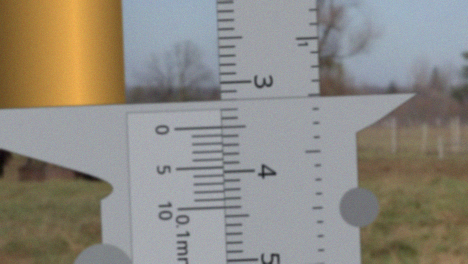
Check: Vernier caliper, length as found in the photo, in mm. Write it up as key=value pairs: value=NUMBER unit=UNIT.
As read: value=35.0 unit=mm
